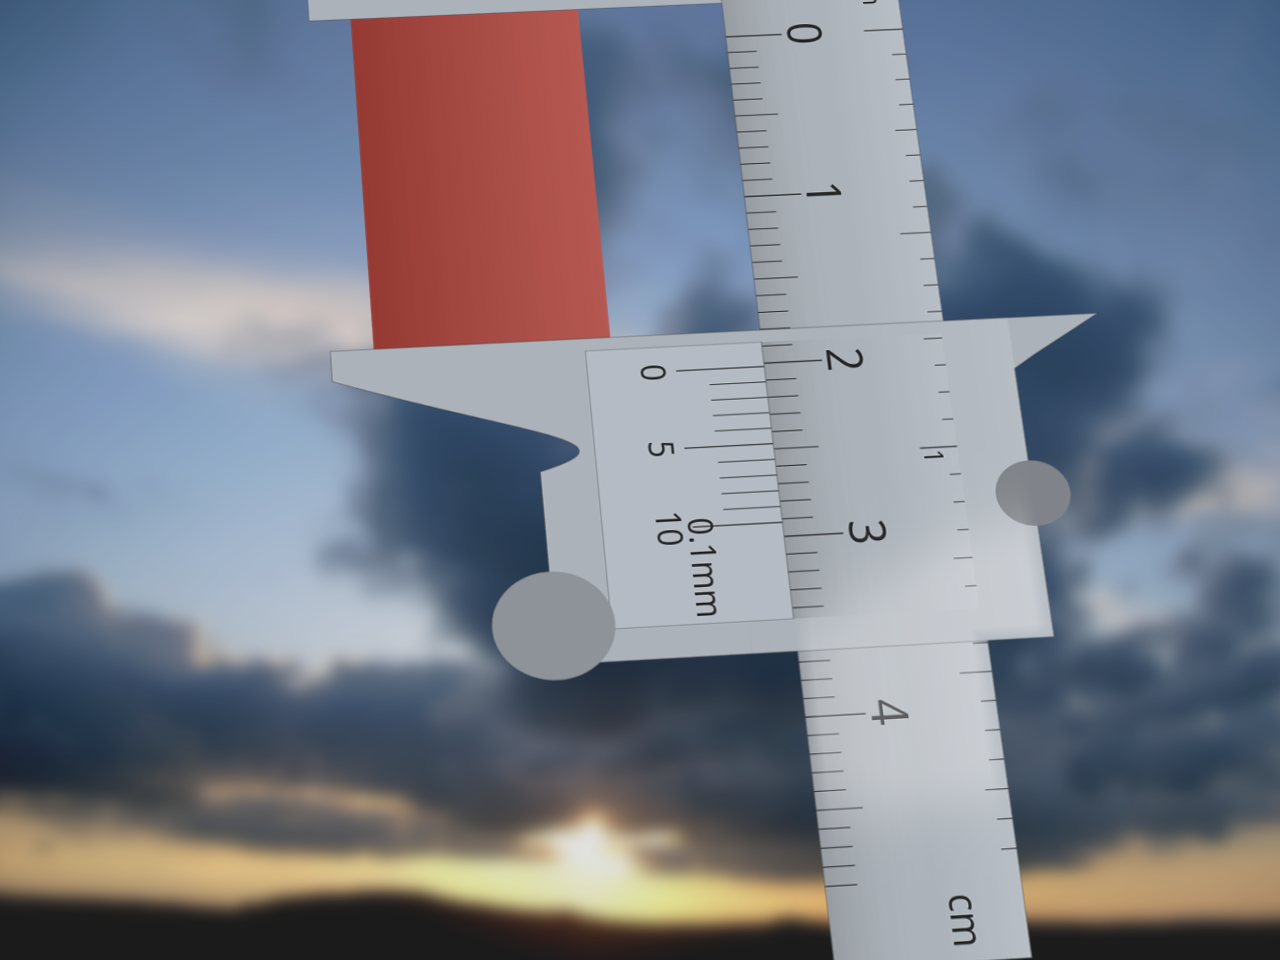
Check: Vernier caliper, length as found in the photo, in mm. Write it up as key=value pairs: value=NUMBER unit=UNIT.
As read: value=20.2 unit=mm
